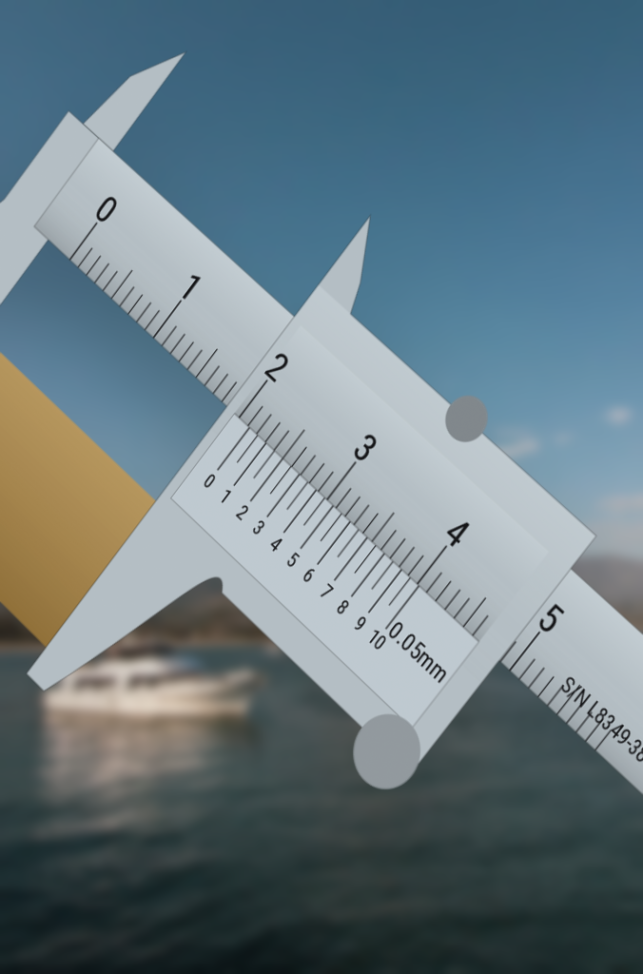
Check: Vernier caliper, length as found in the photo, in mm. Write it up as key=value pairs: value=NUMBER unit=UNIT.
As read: value=21.2 unit=mm
